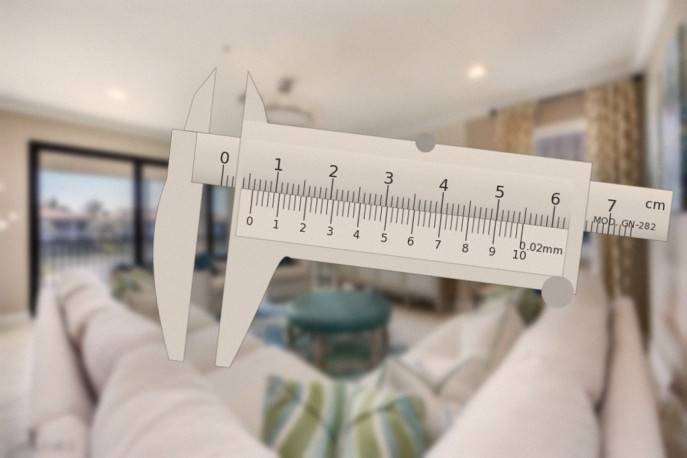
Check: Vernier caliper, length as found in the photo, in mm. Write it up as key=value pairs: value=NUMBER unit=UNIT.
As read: value=5.8 unit=mm
